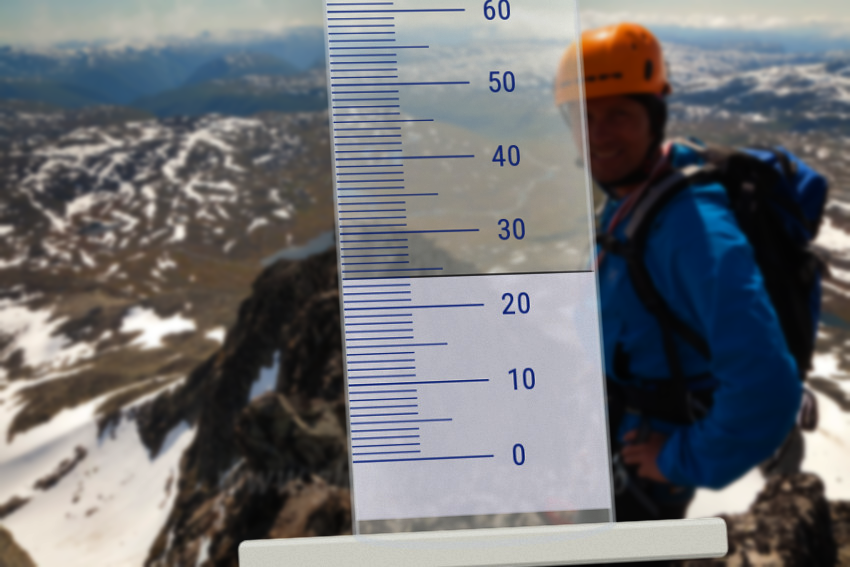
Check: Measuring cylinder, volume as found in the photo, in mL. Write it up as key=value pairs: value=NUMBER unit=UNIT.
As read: value=24 unit=mL
